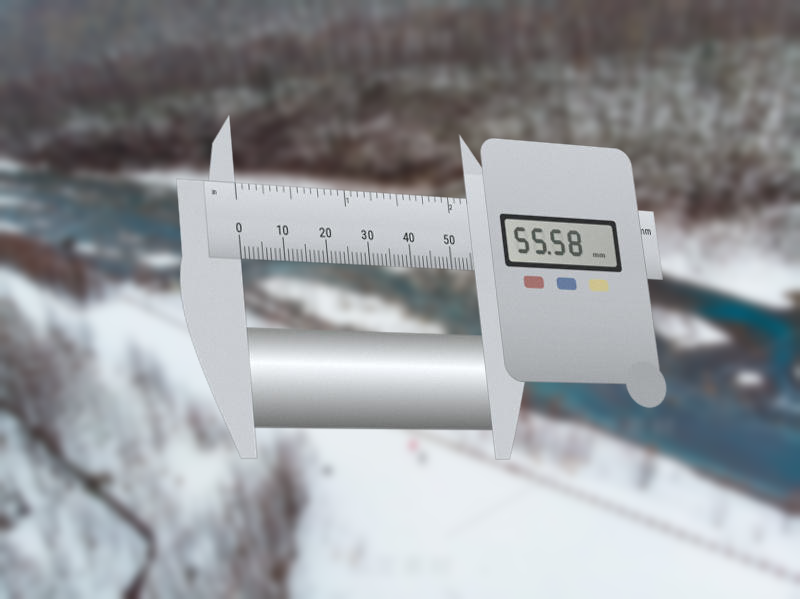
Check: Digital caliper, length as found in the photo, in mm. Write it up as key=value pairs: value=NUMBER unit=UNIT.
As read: value=55.58 unit=mm
